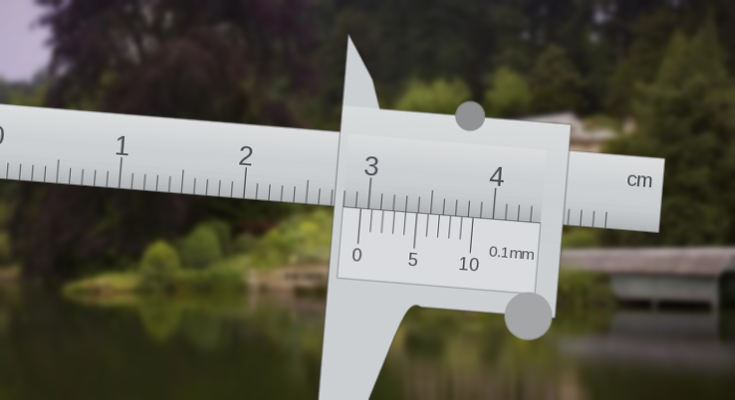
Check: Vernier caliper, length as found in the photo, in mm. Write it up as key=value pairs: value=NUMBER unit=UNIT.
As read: value=29.4 unit=mm
